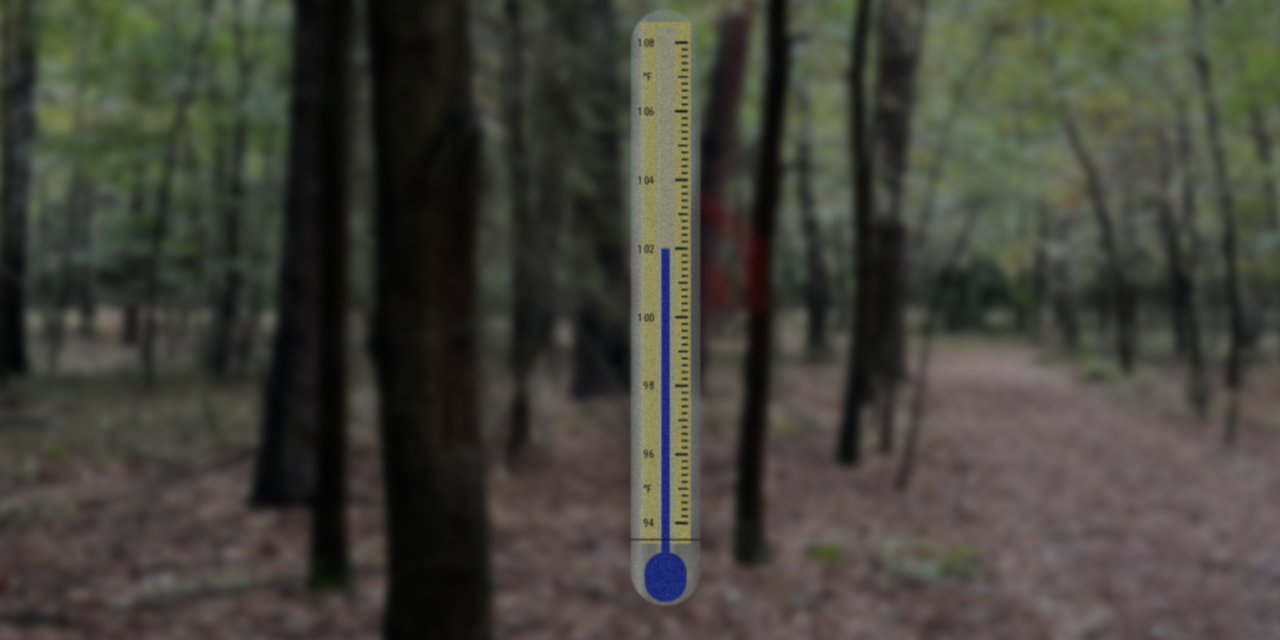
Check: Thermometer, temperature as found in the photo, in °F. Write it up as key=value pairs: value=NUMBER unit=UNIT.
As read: value=102 unit=°F
